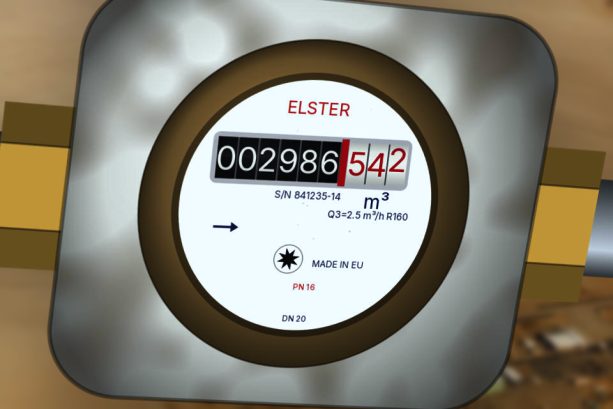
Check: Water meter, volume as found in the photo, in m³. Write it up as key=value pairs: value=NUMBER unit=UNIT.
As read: value=2986.542 unit=m³
